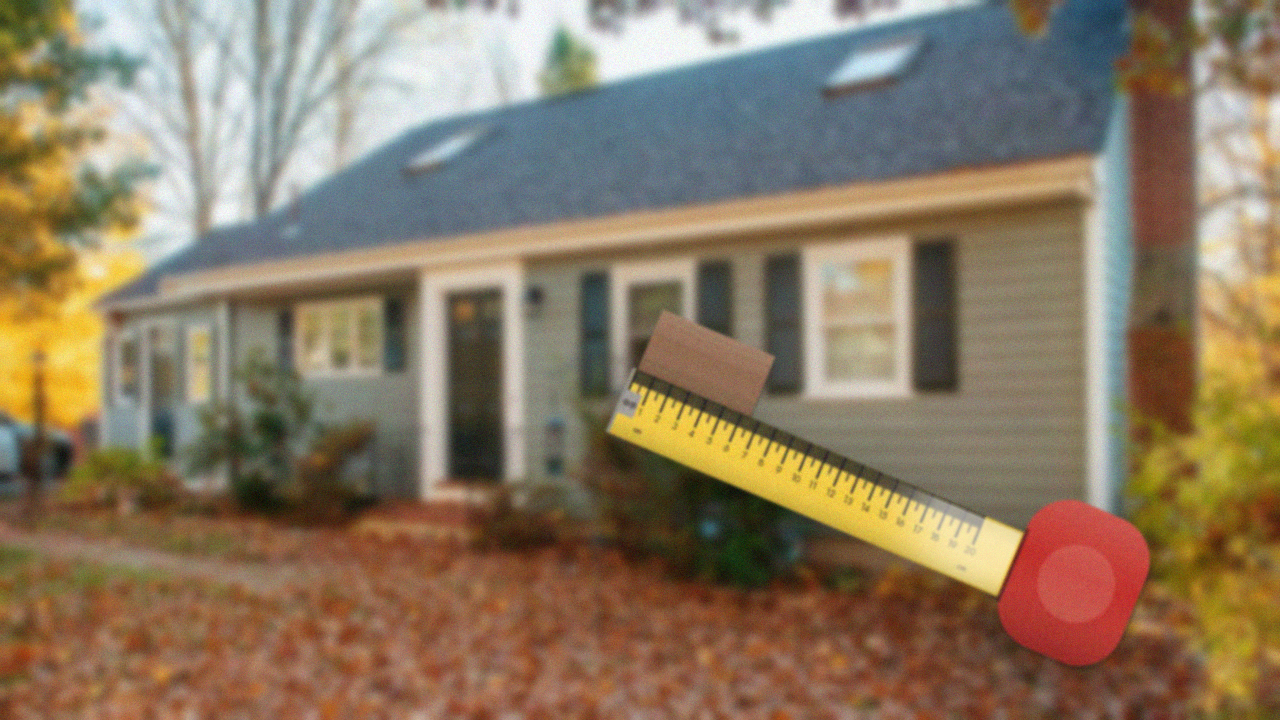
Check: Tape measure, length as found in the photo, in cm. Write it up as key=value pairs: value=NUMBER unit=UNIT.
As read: value=6.5 unit=cm
